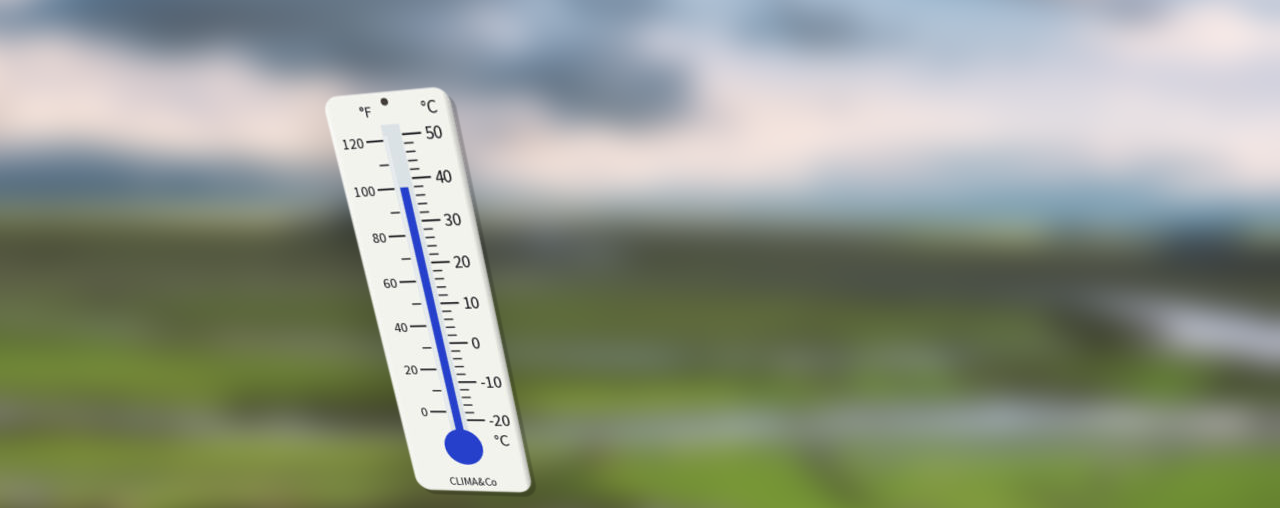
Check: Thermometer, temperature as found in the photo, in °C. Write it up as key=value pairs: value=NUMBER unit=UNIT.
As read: value=38 unit=°C
